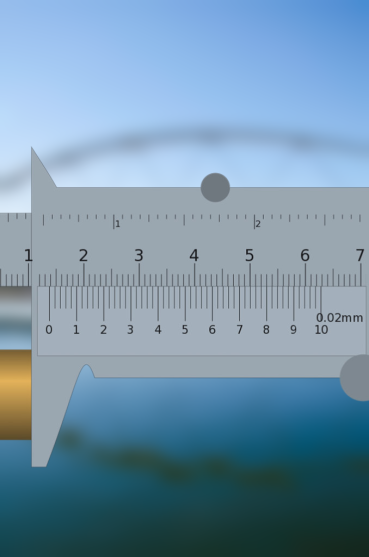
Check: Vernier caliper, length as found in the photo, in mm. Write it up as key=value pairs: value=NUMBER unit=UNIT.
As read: value=13.8 unit=mm
